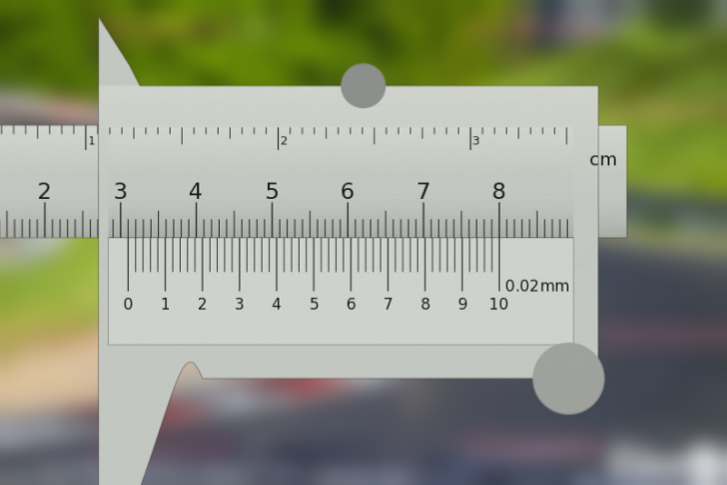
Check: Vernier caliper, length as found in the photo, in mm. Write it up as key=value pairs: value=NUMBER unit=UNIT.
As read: value=31.0 unit=mm
